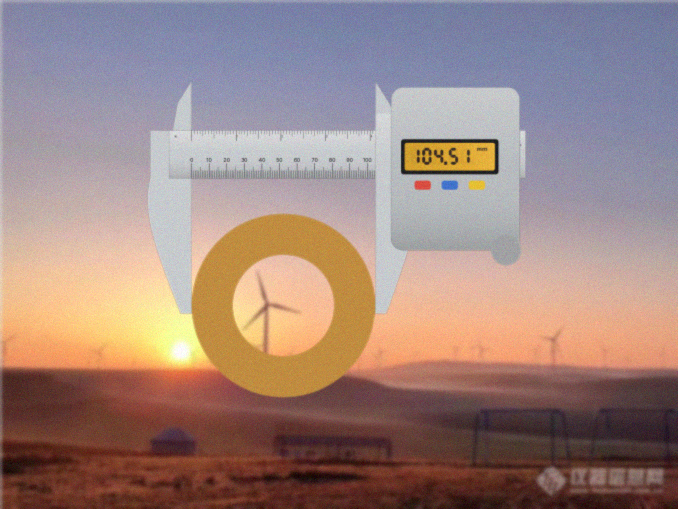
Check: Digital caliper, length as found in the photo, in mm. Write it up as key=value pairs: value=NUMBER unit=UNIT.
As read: value=104.51 unit=mm
